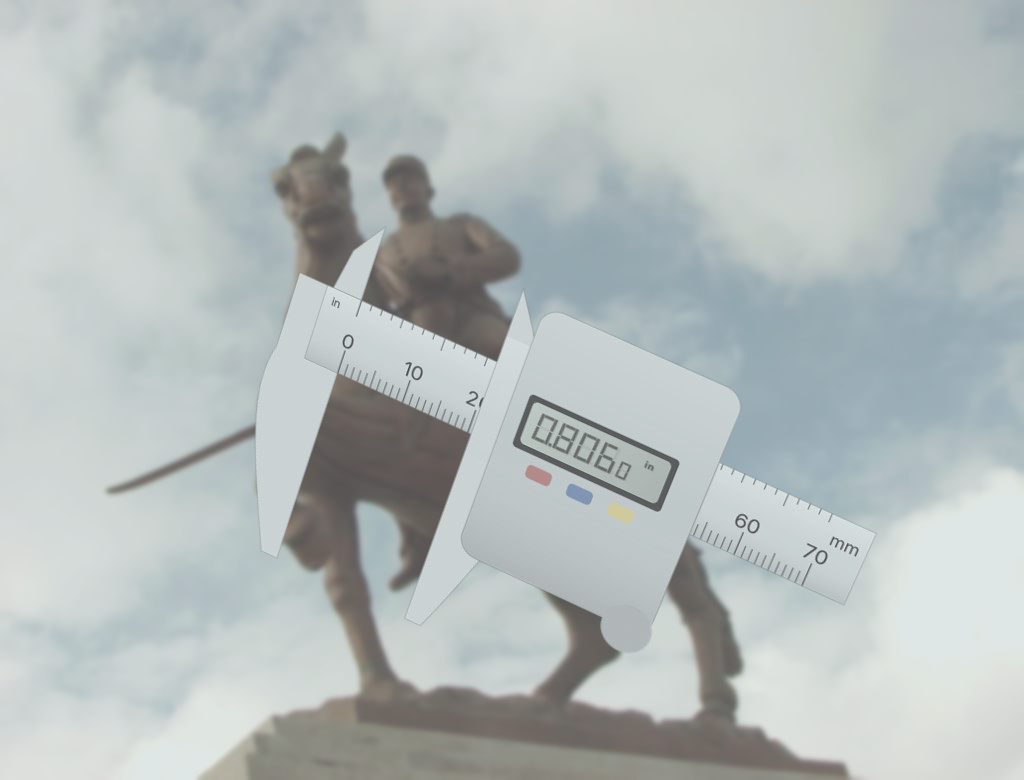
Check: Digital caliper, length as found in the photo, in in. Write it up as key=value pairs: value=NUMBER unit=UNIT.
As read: value=0.8060 unit=in
